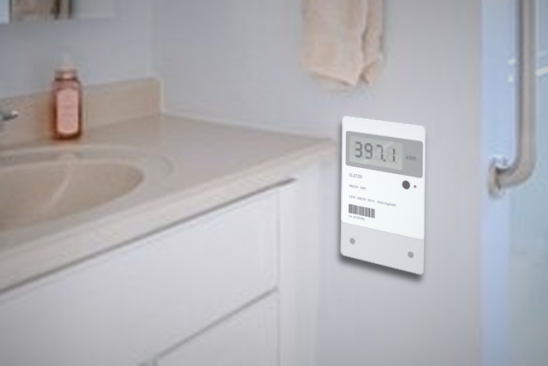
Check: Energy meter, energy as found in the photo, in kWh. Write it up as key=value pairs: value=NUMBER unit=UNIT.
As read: value=397.1 unit=kWh
